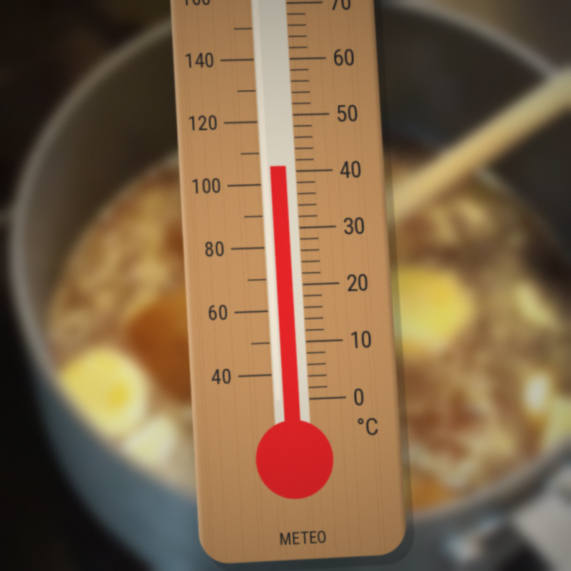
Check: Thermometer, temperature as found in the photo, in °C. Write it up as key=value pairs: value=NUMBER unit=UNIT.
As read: value=41 unit=°C
